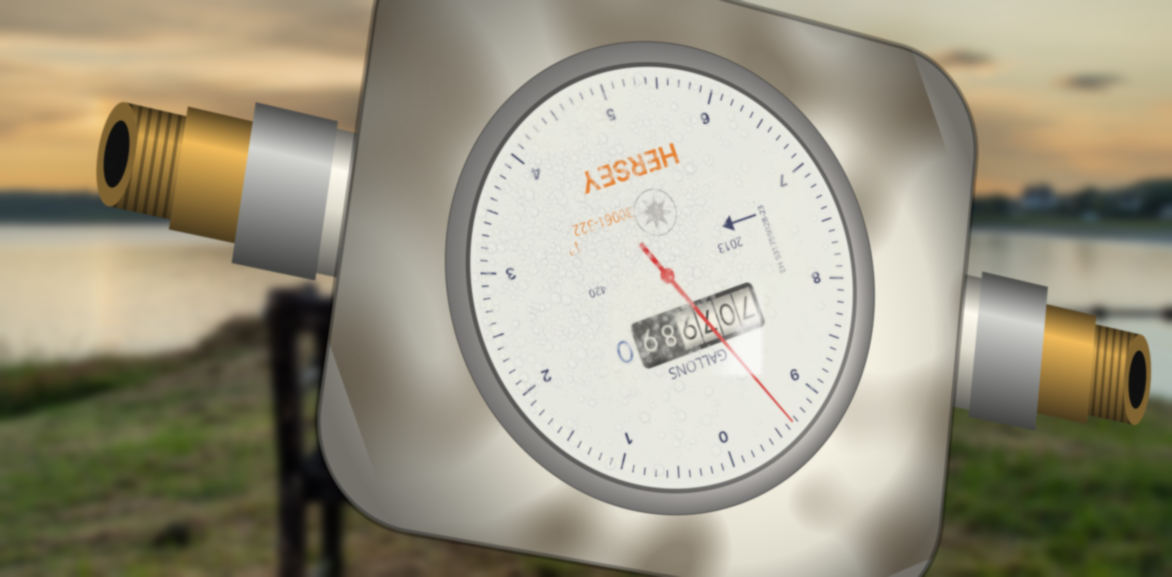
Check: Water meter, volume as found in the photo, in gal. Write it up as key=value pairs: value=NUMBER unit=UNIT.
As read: value=7079889.3 unit=gal
